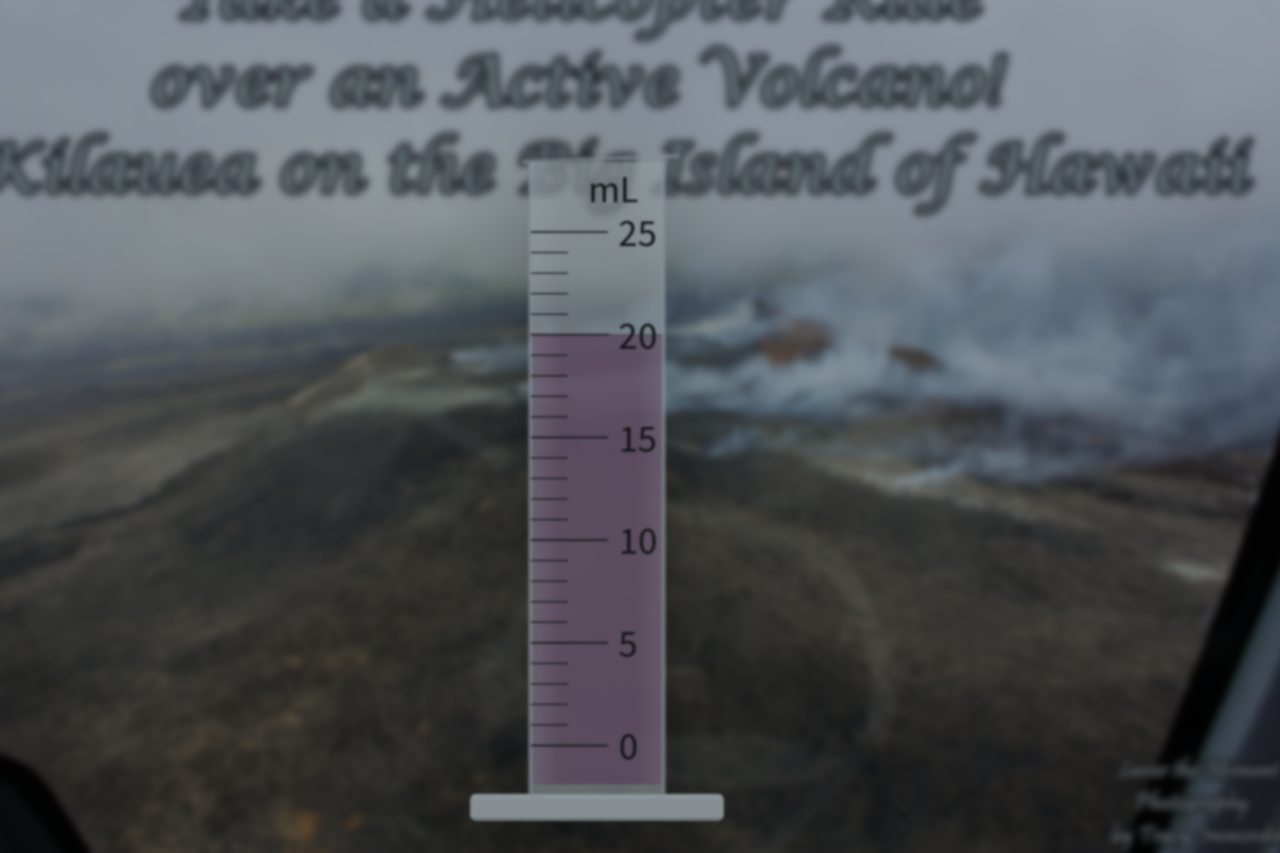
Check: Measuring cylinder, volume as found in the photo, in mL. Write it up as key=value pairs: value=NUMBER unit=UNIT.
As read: value=20 unit=mL
